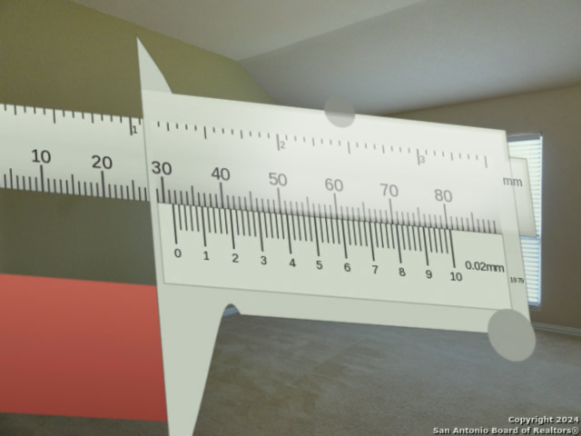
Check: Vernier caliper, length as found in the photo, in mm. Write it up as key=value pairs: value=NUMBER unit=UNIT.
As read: value=31.5 unit=mm
